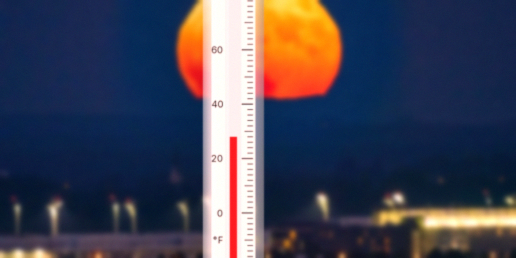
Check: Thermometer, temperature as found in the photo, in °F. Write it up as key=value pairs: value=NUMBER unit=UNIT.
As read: value=28 unit=°F
